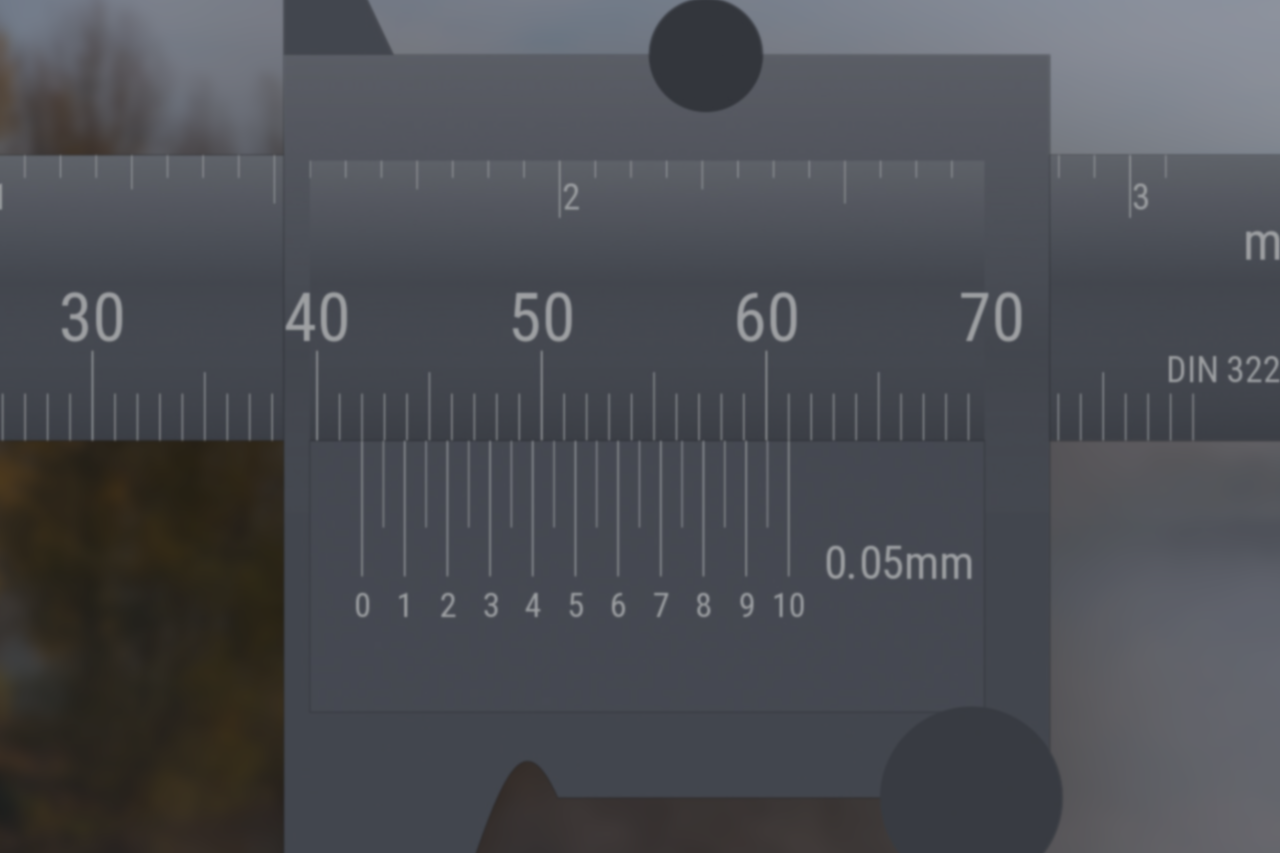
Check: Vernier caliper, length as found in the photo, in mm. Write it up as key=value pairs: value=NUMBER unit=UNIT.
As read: value=42.0 unit=mm
